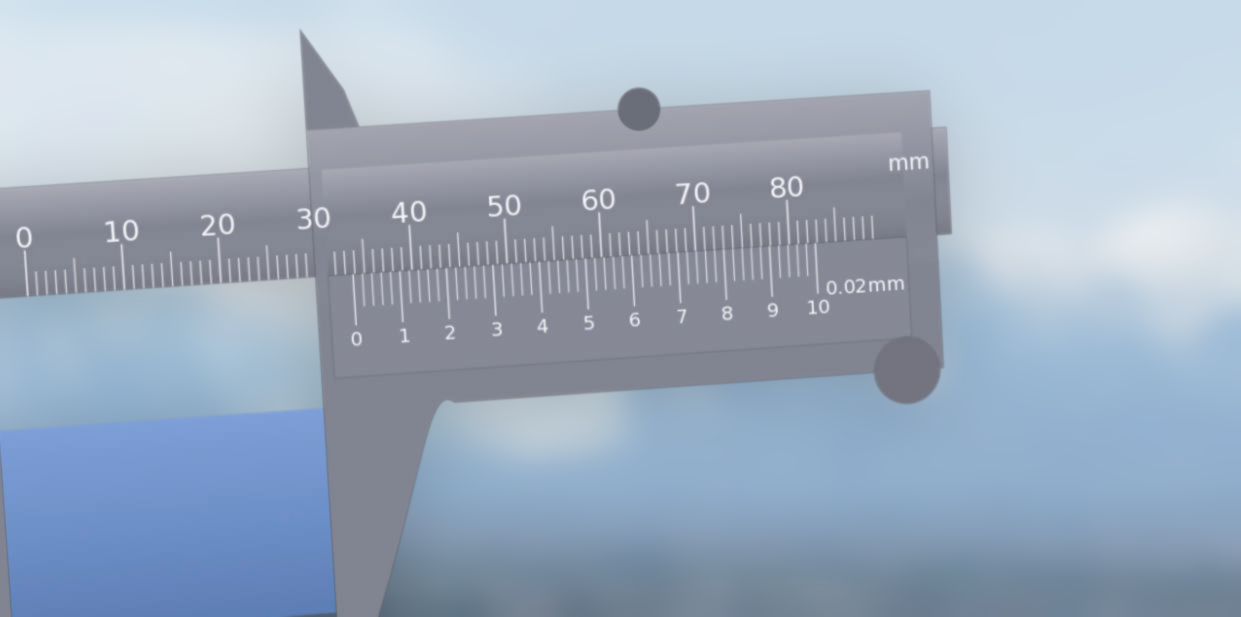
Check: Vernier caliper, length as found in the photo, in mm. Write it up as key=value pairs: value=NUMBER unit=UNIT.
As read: value=33.8 unit=mm
